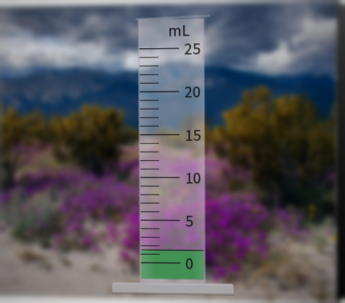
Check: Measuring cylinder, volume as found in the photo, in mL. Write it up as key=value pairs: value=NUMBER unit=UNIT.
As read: value=1.5 unit=mL
